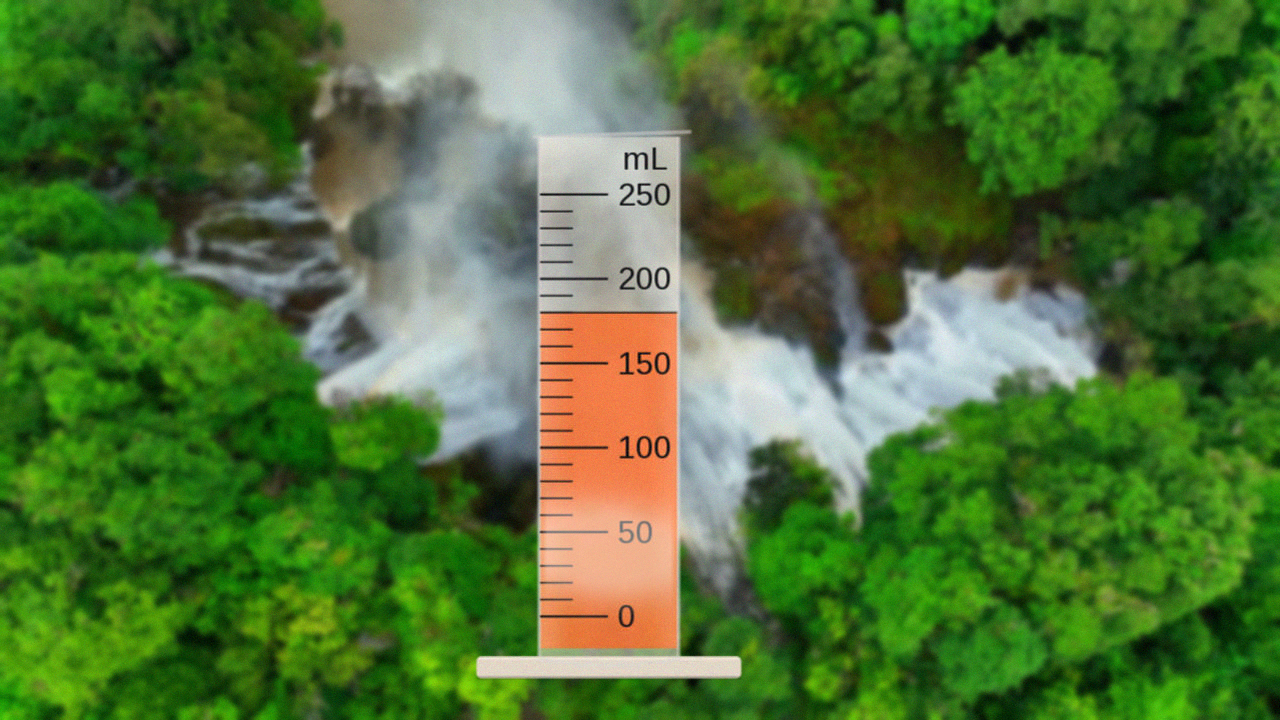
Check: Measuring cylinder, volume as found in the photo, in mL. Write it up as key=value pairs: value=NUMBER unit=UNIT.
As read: value=180 unit=mL
